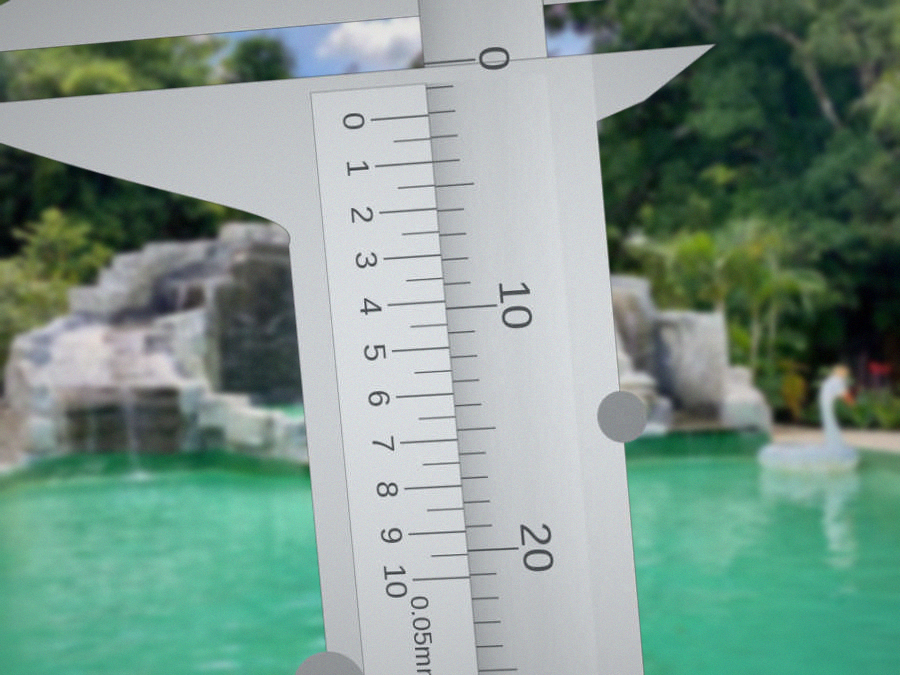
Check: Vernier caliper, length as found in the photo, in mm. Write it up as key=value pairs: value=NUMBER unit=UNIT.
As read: value=2.10 unit=mm
